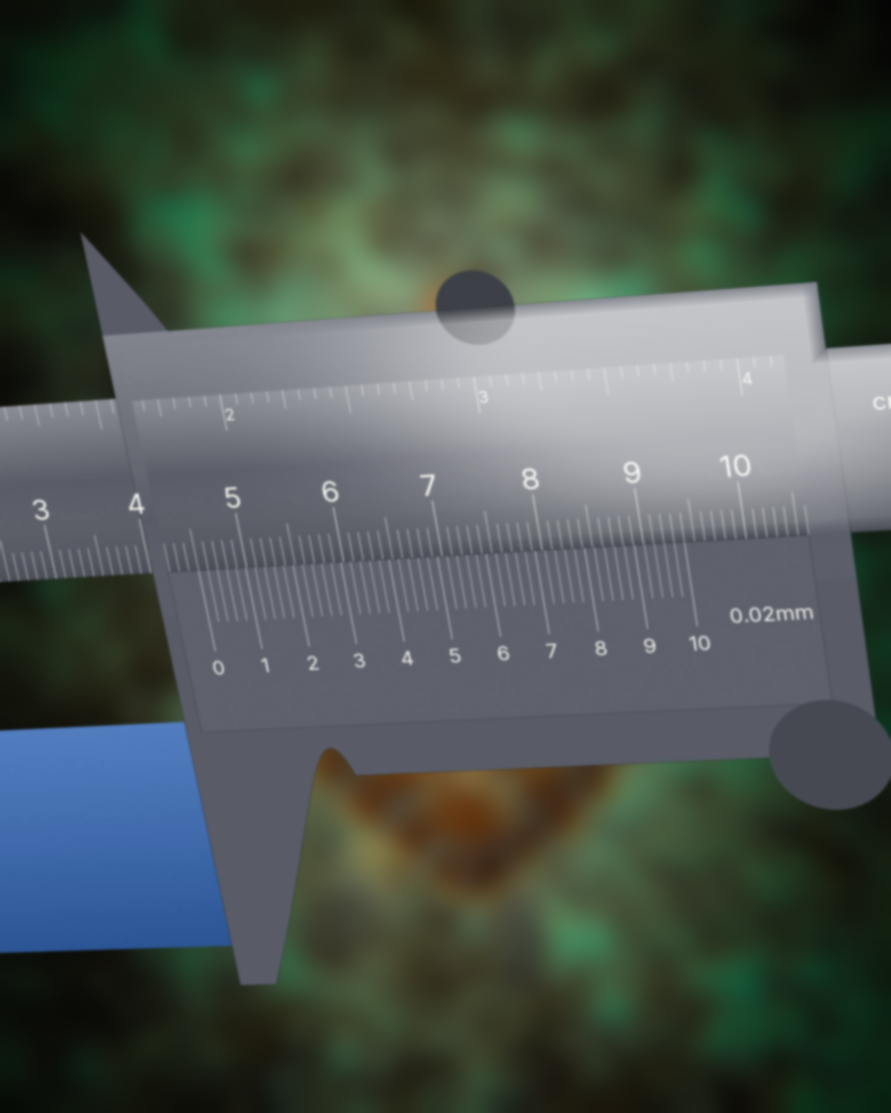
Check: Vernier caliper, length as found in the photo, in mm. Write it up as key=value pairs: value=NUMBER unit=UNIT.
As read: value=45.0 unit=mm
